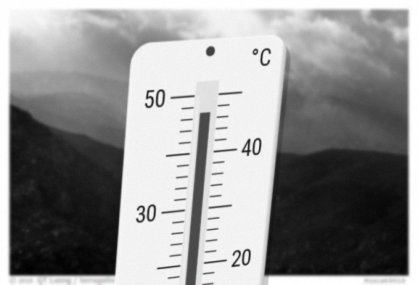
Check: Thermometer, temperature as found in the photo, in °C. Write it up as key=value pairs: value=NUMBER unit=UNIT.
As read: value=47 unit=°C
